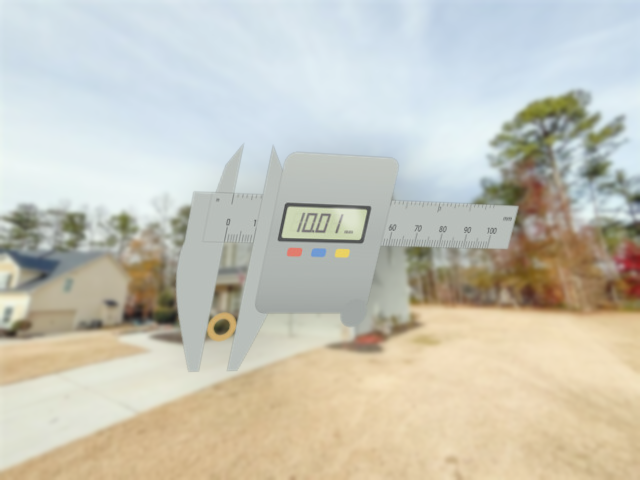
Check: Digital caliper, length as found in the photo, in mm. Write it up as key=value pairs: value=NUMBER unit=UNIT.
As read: value=10.01 unit=mm
